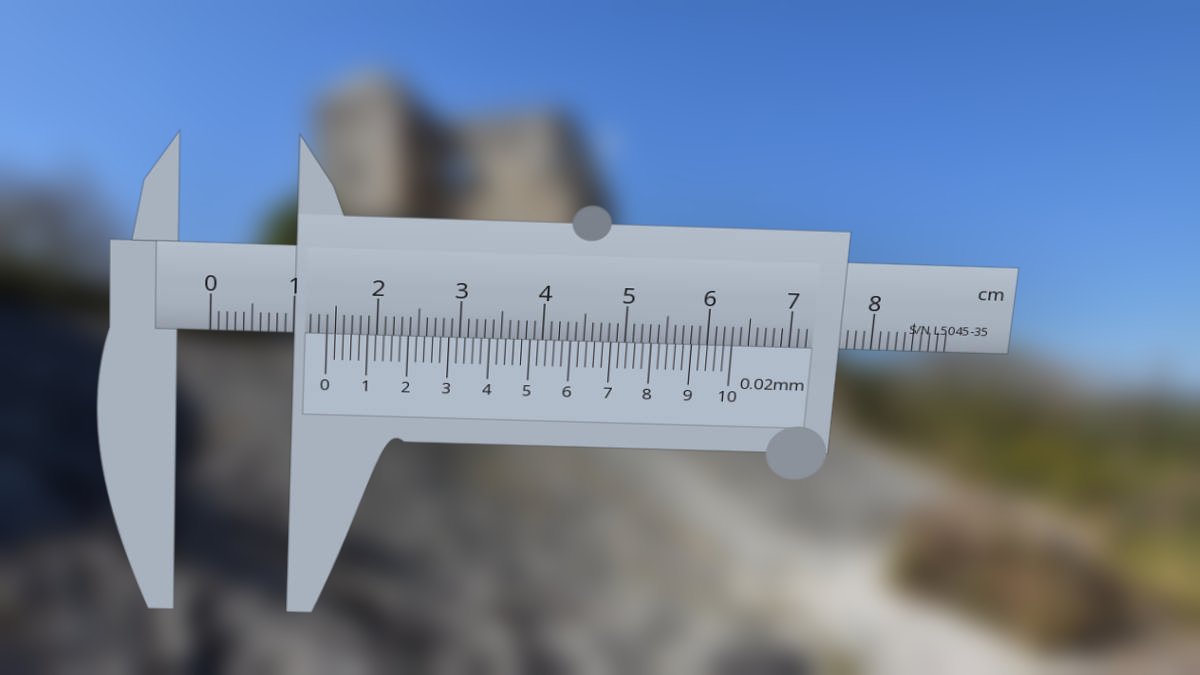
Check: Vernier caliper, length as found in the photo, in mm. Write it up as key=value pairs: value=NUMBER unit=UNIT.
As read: value=14.0 unit=mm
